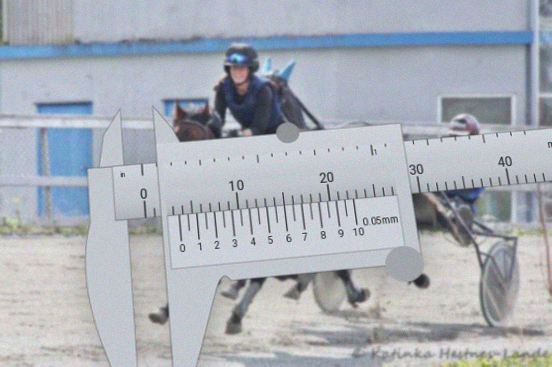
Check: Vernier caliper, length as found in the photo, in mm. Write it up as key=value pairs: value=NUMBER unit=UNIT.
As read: value=3.6 unit=mm
